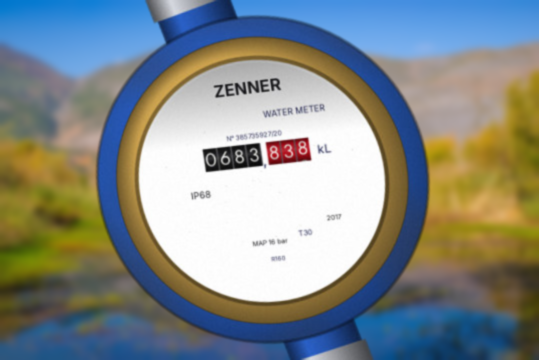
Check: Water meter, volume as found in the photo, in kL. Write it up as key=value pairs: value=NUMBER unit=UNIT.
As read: value=683.838 unit=kL
